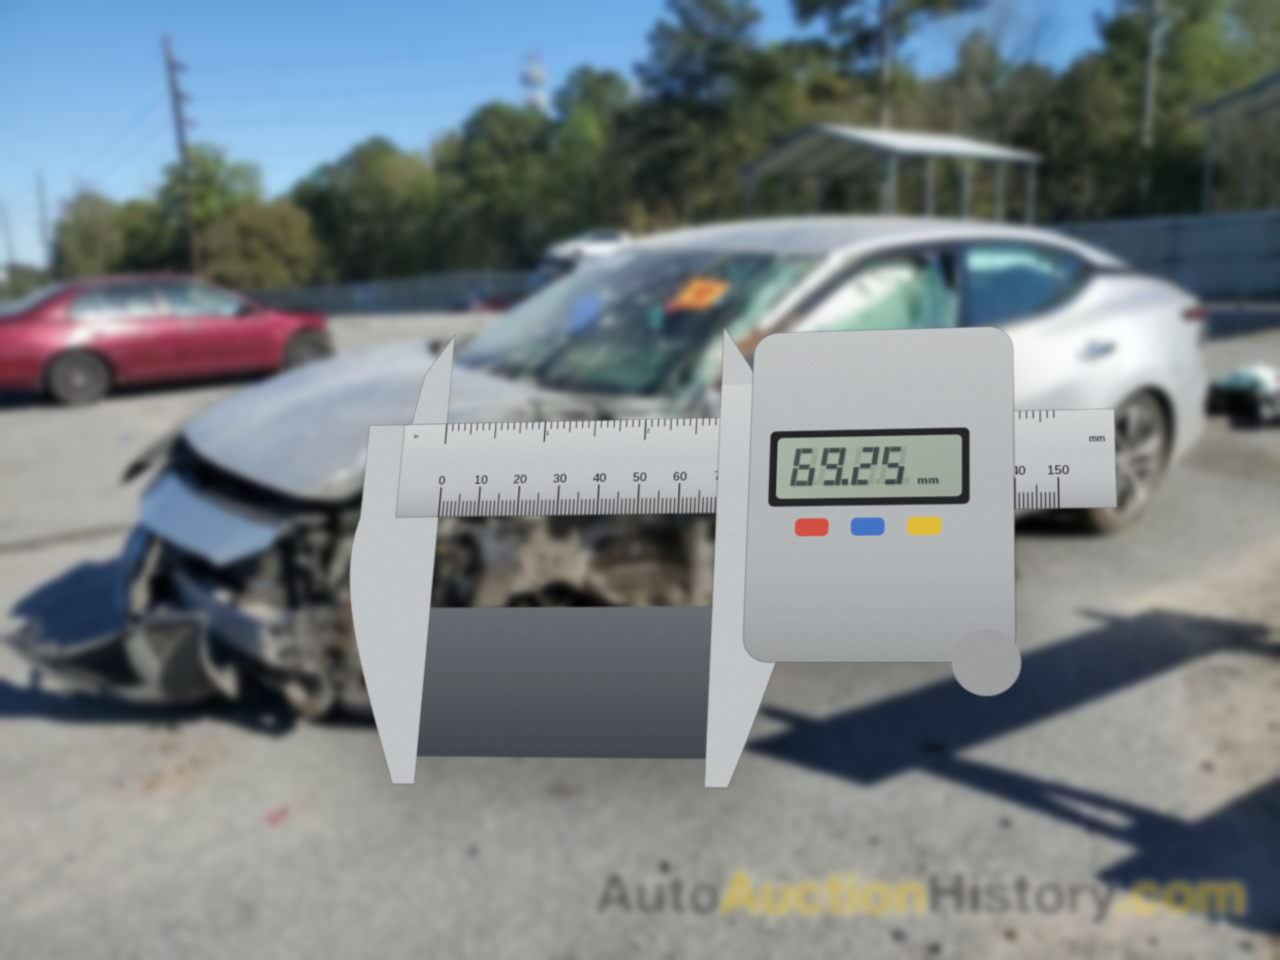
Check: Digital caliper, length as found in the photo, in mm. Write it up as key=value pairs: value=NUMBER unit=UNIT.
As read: value=69.25 unit=mm
